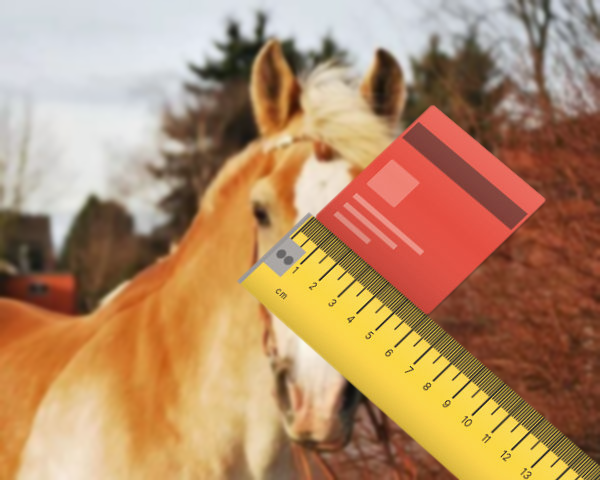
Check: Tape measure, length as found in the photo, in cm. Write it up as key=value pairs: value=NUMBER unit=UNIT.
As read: value=6 unit=cm
